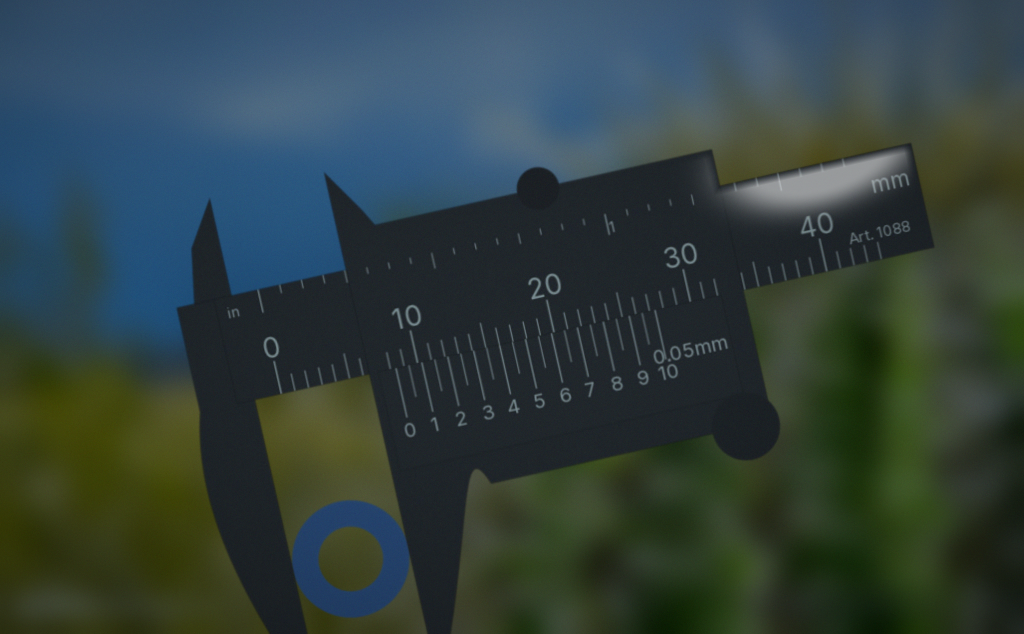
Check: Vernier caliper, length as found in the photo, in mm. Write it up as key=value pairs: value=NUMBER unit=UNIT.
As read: value=8.4 unit=mm
